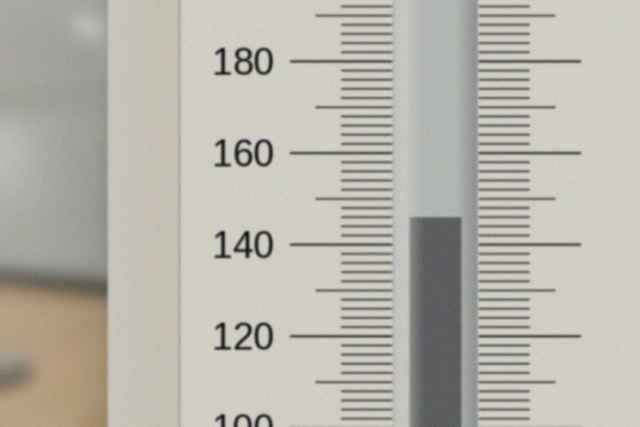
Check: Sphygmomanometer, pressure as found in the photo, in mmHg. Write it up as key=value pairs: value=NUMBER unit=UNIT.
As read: value=146 unit=mmHg
